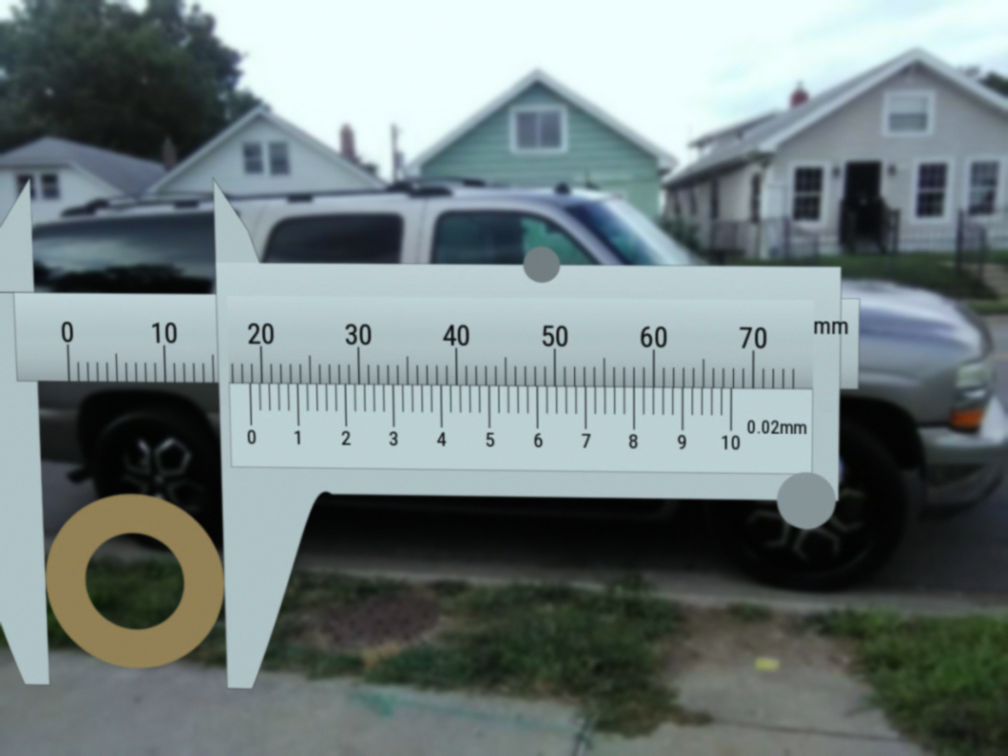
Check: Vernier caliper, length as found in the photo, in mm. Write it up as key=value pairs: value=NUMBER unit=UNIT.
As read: value=18.8 unit=mm
